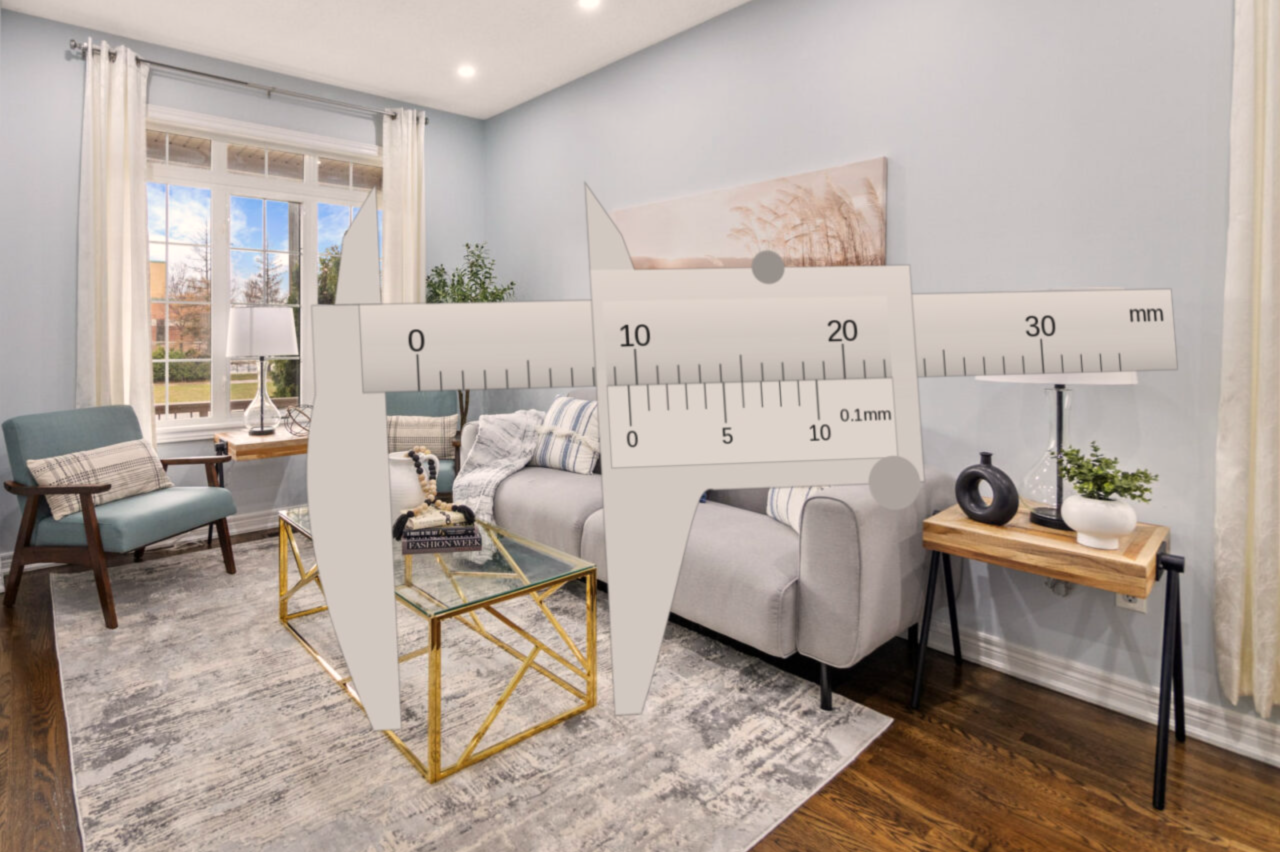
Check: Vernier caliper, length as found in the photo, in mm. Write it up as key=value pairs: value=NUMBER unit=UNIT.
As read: value=9.6 unit=mm
